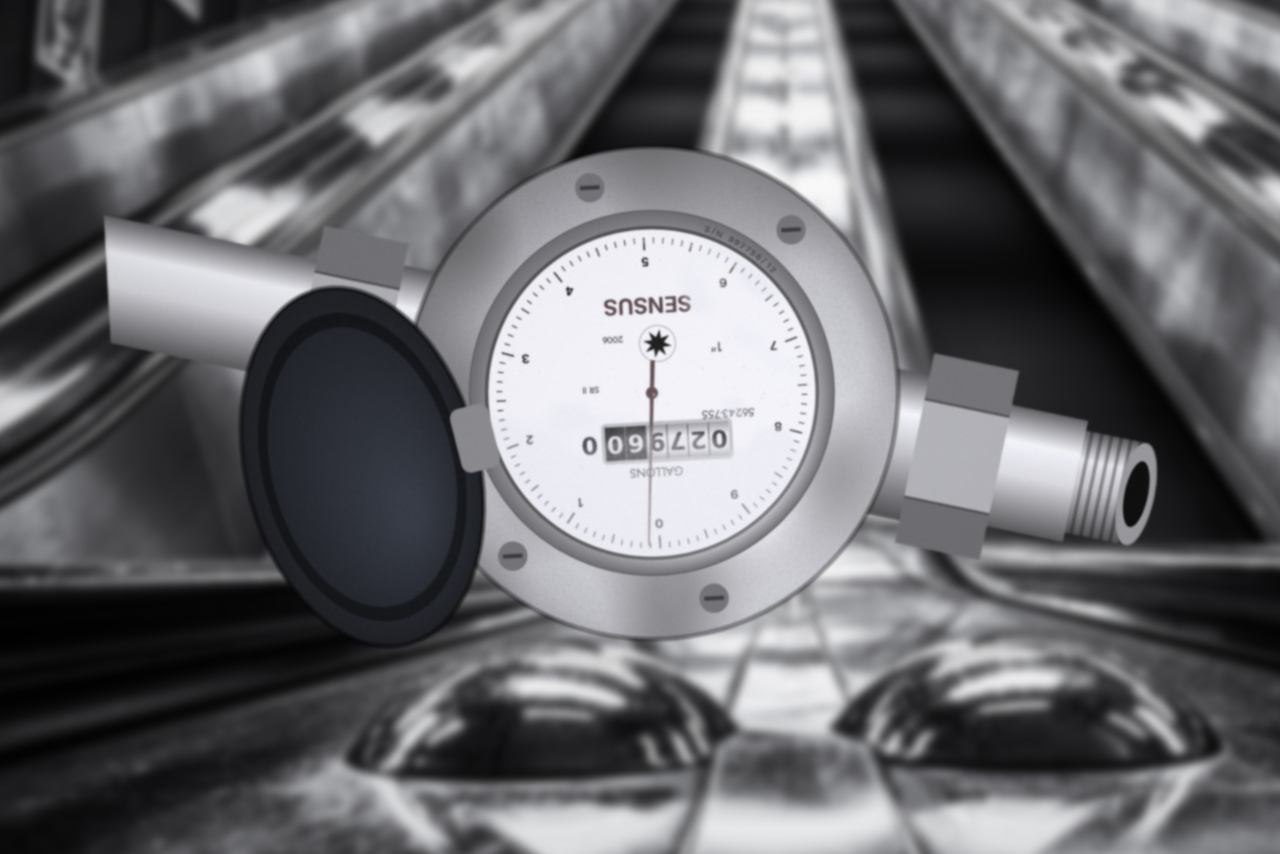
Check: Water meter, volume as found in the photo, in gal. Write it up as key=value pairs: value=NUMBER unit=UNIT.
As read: value=279600.1 unit=gal
